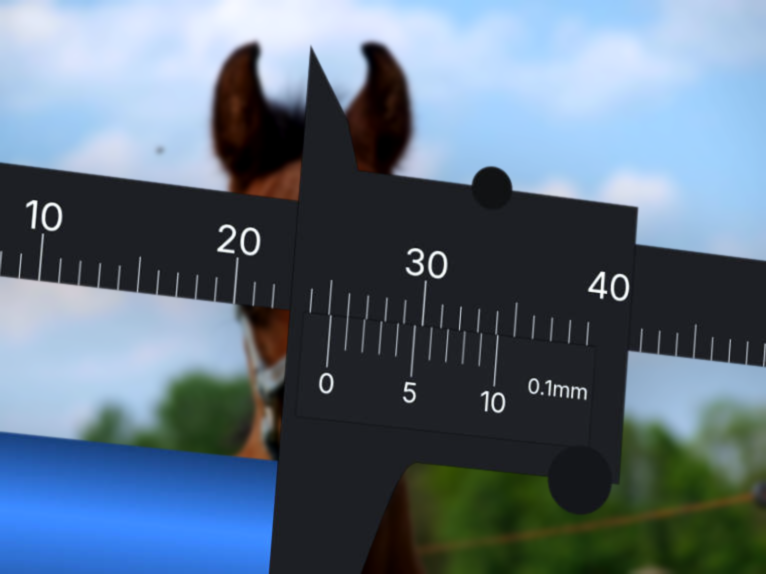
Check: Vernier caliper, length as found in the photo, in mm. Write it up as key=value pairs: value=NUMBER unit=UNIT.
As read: value=25.1 unit=mm
